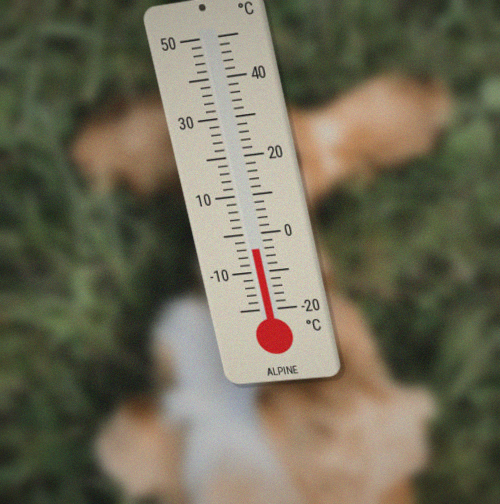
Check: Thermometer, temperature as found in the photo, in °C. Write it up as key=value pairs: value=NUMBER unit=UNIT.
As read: value=-4 unit=°C
